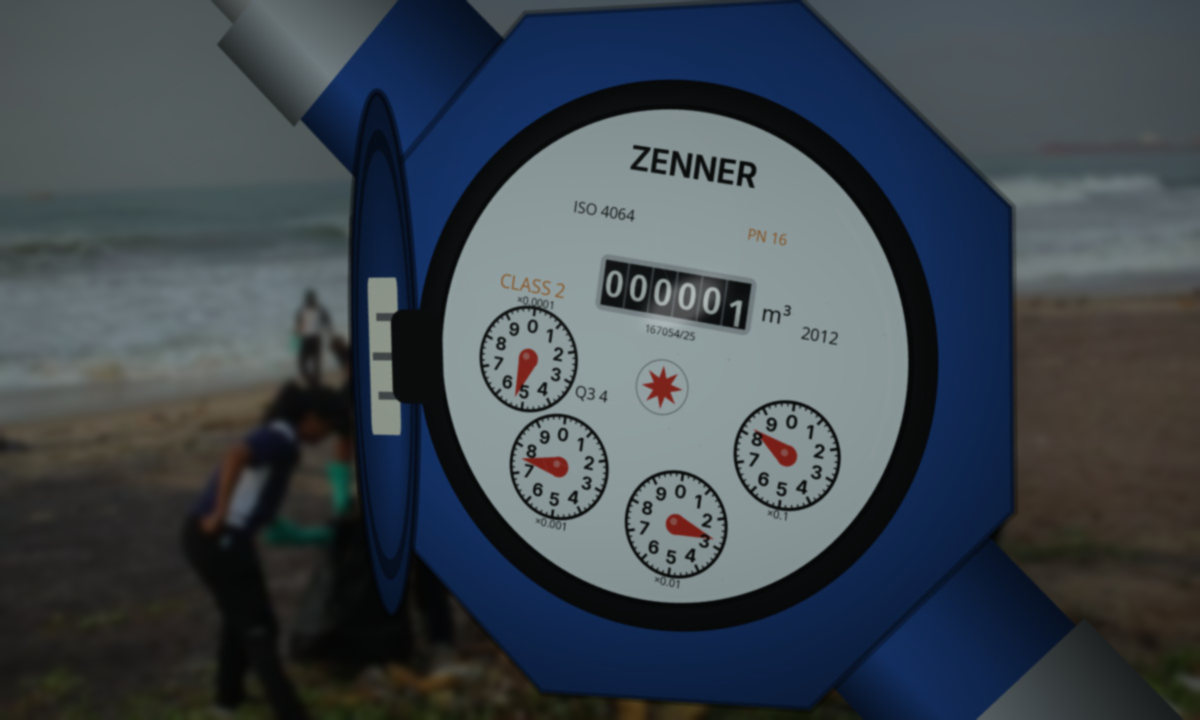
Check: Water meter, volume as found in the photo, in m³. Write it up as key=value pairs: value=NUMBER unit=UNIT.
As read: value=0.8275 unit=m³
